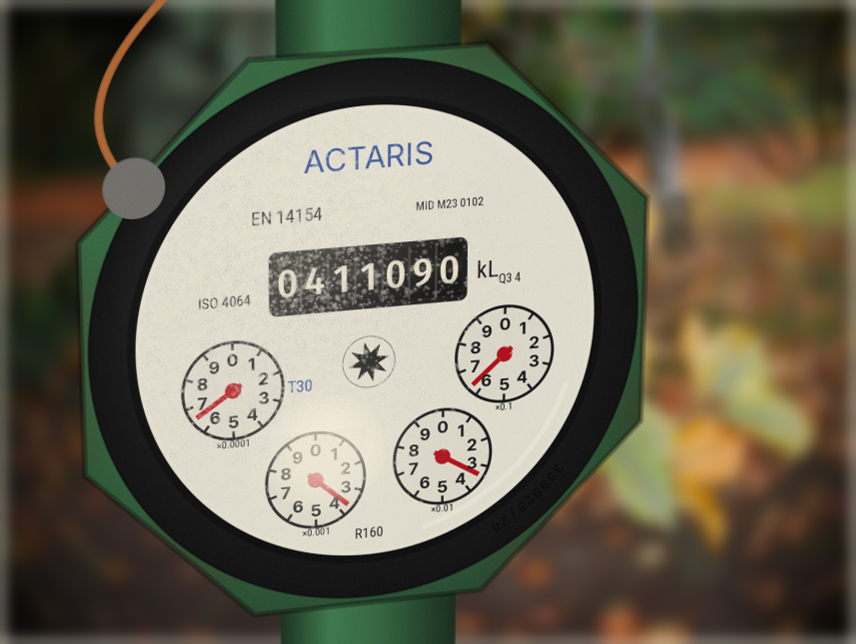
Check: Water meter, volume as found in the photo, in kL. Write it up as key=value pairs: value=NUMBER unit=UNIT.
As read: value=411090.6336 unit=kL
